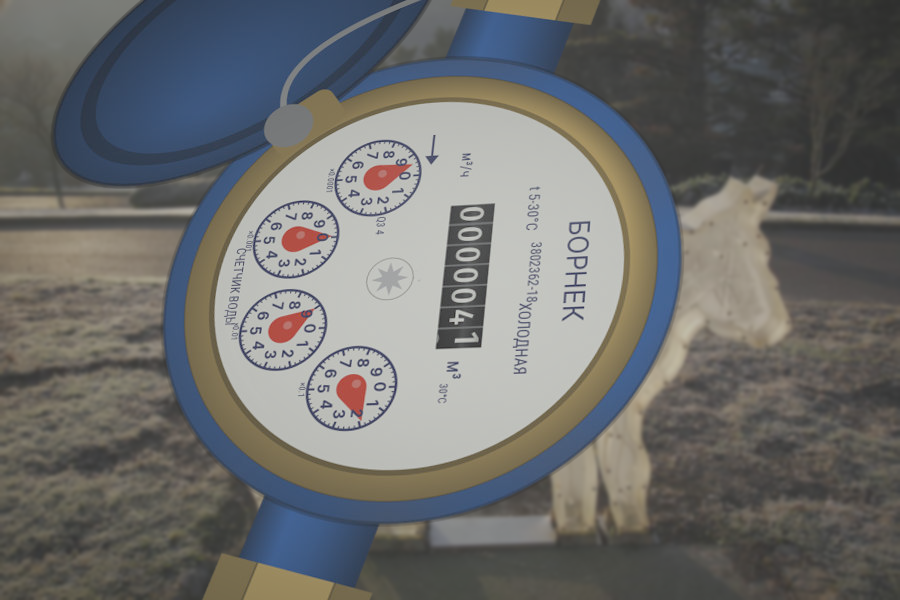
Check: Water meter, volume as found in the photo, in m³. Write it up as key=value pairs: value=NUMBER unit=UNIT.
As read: value=41.1899 unit=m³
